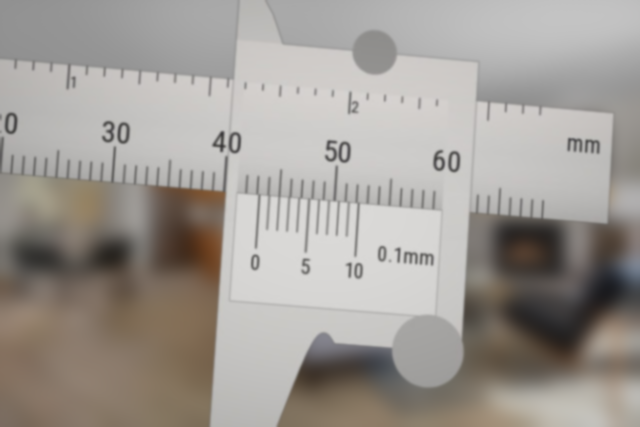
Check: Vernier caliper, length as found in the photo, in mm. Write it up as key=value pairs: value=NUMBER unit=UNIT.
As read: value=43.2 unit=mm
